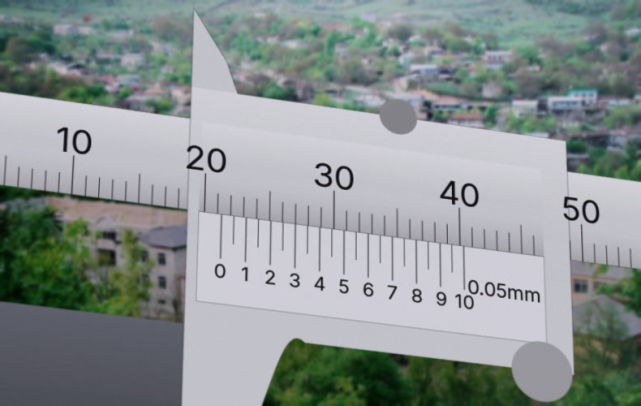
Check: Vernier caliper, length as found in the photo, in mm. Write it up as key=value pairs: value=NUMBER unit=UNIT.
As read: value=21.3 unit=mm
